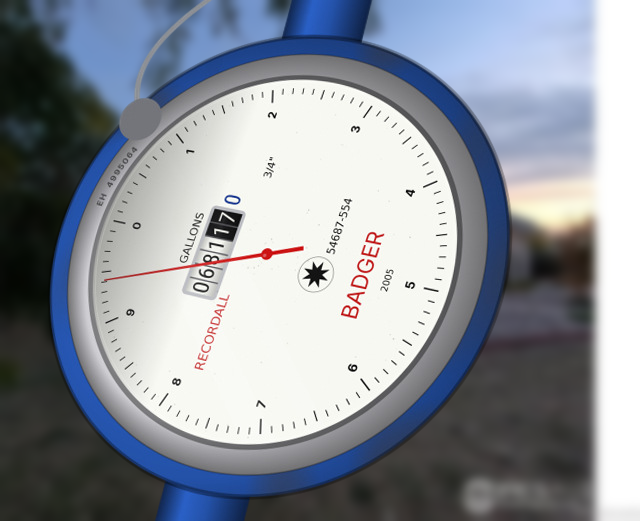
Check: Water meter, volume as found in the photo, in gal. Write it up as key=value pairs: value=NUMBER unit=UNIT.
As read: value=681169.4 unit=gal
